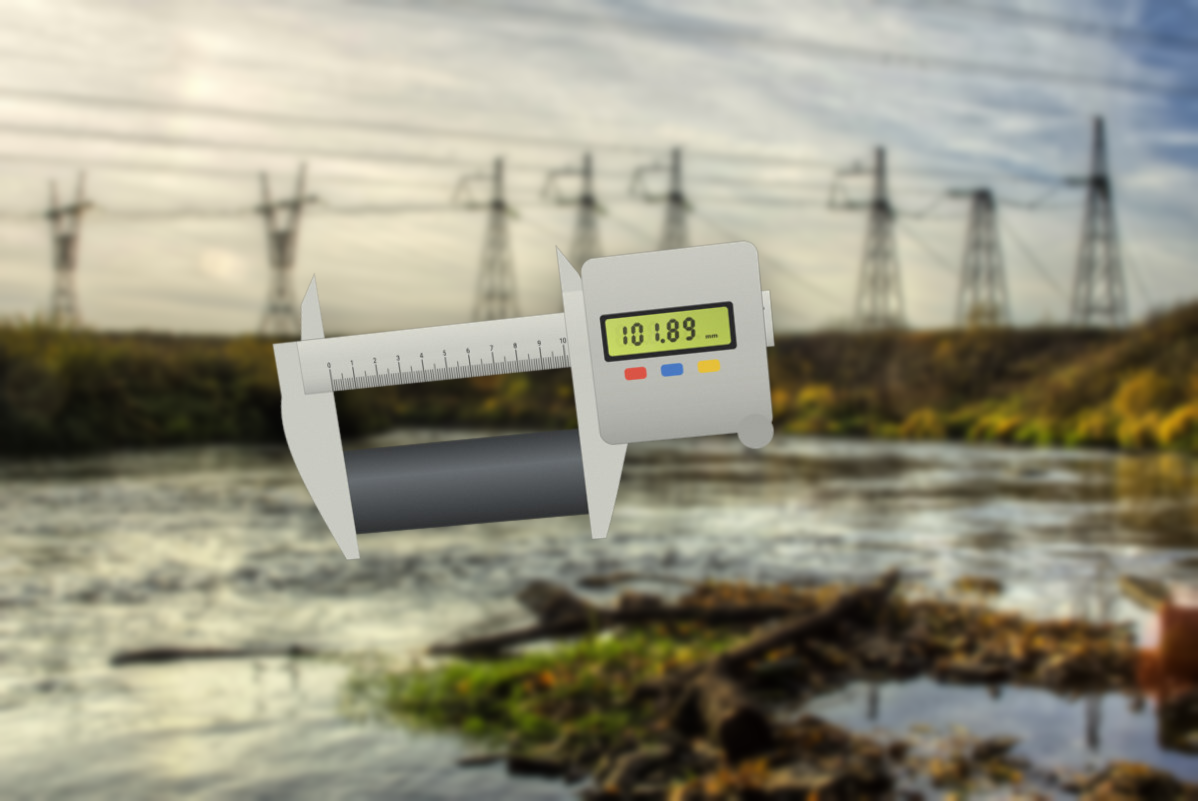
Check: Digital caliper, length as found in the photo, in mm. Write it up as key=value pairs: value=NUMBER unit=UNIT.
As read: value=101.89 unit=mm
